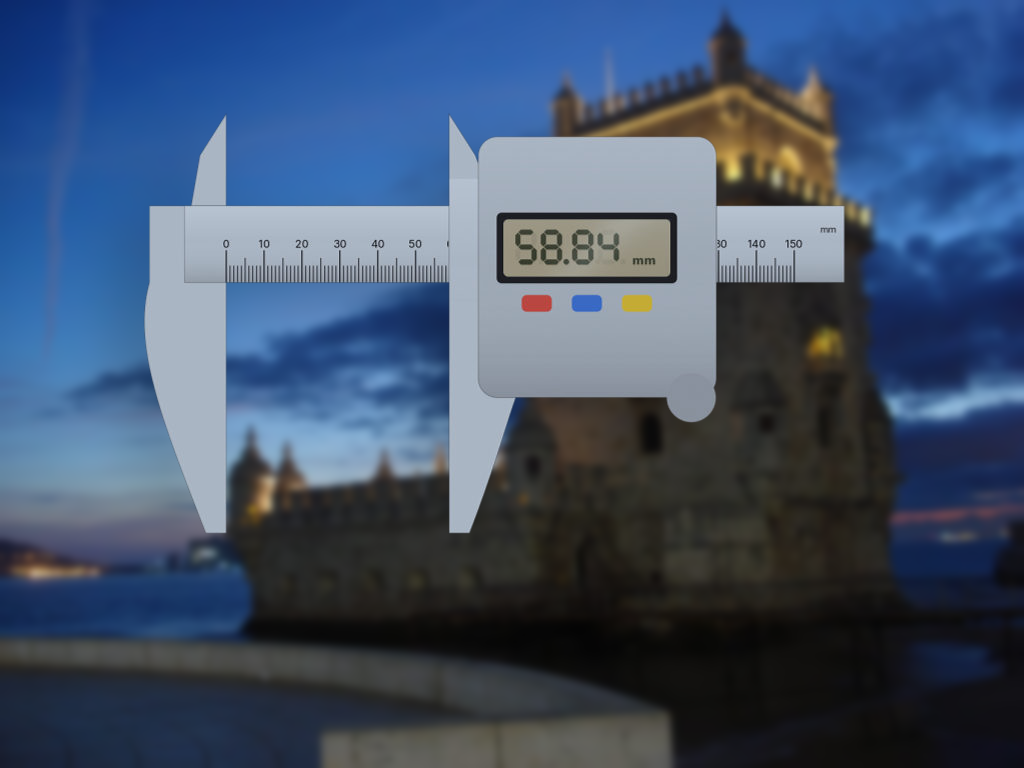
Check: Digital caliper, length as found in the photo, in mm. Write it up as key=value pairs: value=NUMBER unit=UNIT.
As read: value=58.84 unit=mm
